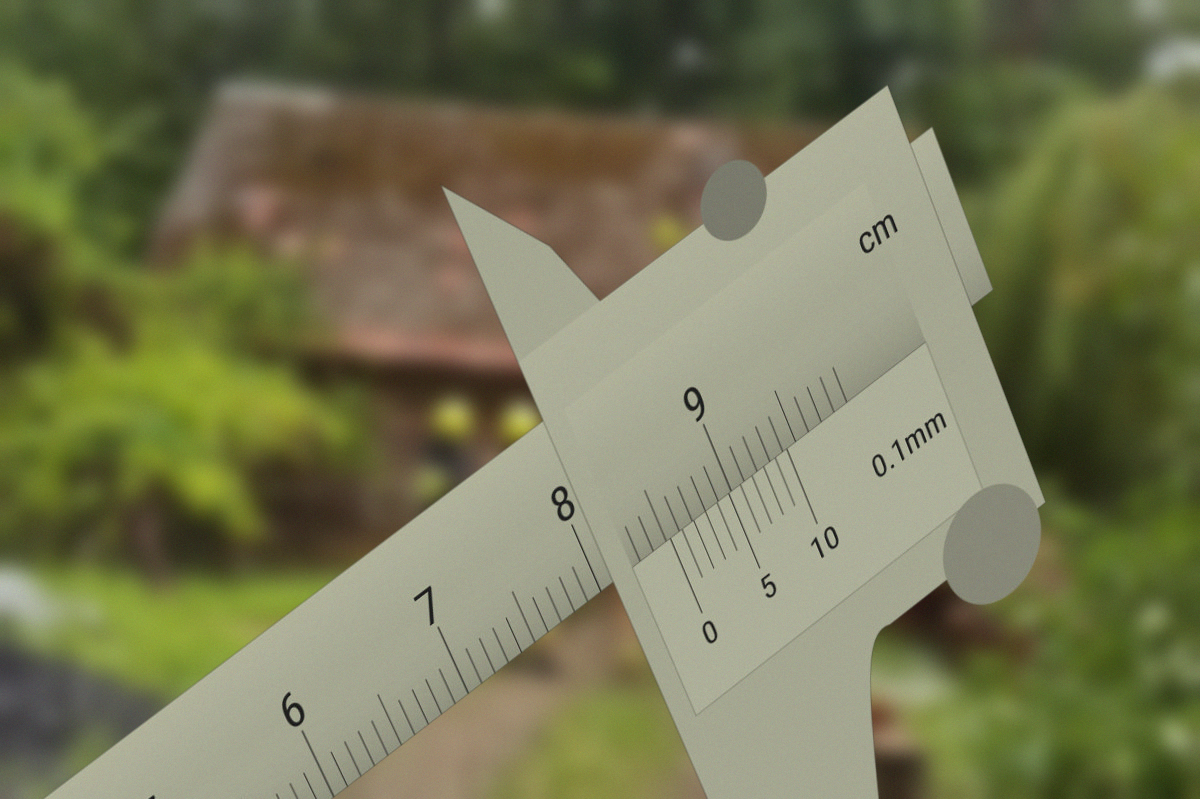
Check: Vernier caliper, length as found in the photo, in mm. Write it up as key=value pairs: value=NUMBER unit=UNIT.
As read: value=85.3 unit=mm
